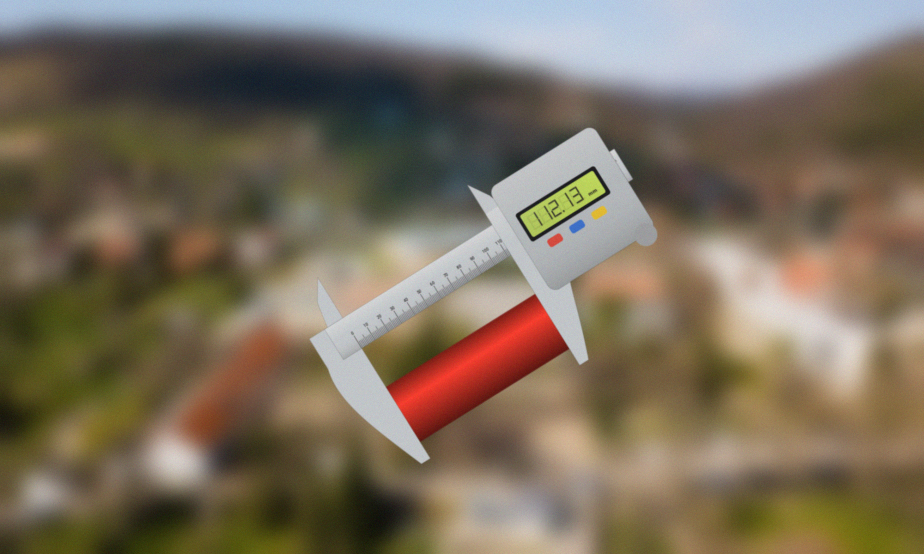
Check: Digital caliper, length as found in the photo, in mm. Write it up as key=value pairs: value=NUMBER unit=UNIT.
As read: value=112.13 unit=mm
